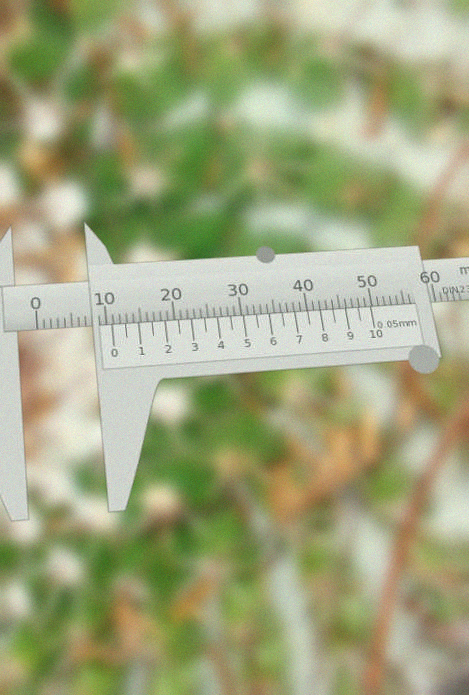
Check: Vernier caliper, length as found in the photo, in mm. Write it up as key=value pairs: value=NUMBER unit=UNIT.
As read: value=10.8 unit=mm
